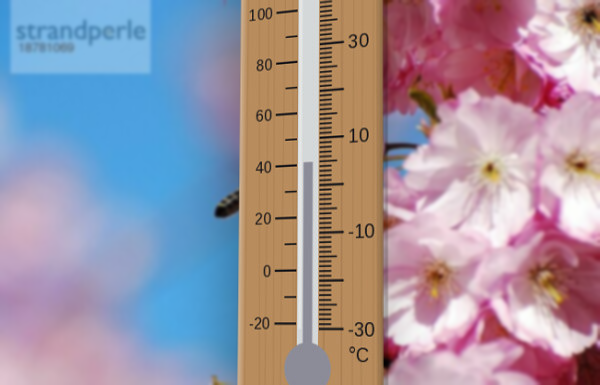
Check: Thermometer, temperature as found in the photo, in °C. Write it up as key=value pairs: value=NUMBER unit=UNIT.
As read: value=5 unit=°C
